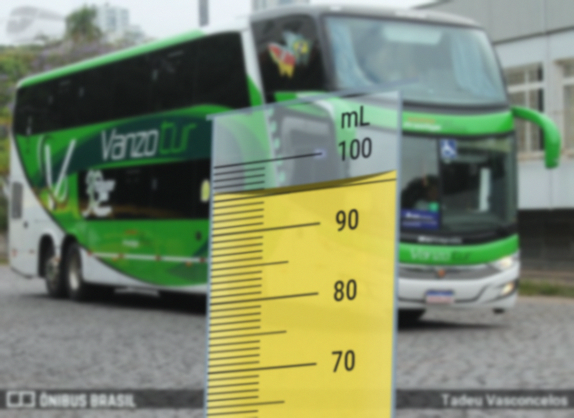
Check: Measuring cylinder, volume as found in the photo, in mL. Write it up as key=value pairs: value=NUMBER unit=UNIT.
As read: value=95 unit=mL
